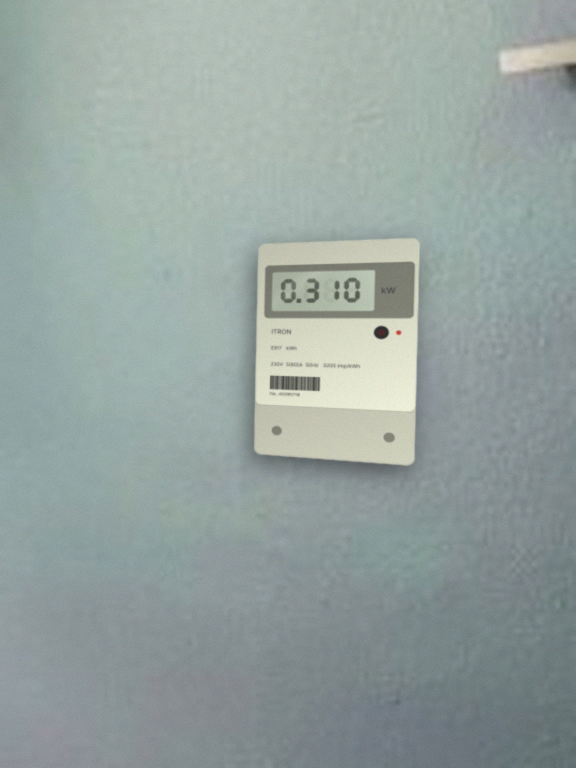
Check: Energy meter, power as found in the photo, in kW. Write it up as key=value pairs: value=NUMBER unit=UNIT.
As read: value=0.310 unit=kW
